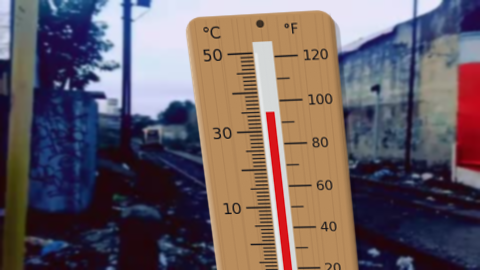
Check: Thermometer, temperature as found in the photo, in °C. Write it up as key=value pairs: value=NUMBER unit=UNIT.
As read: value=35 unit=°C
